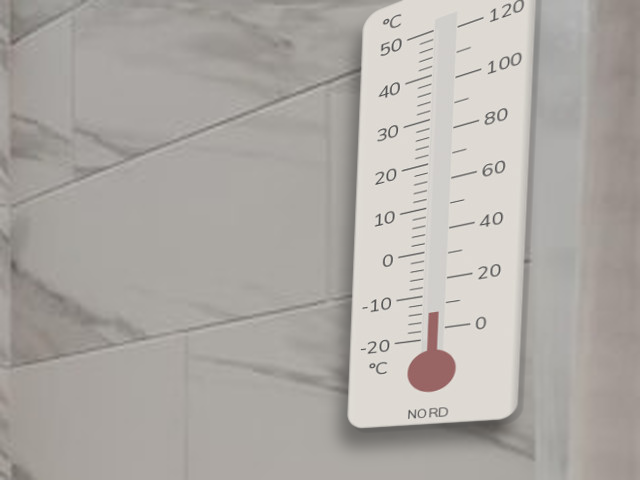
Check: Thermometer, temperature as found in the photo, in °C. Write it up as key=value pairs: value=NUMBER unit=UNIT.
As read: value=-14 unit=°C
